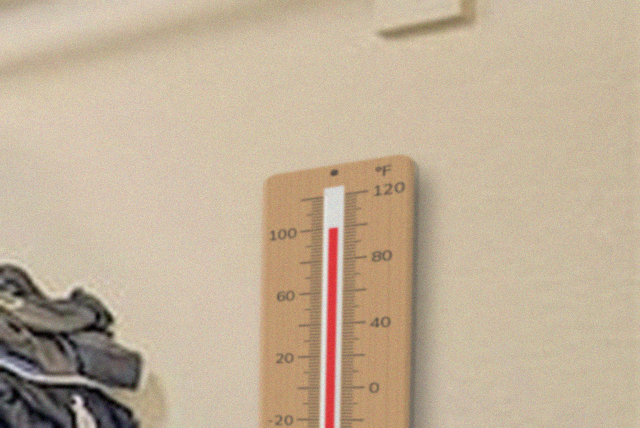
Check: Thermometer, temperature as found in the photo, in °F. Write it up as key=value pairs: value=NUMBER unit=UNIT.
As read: value=100 unit=°F
